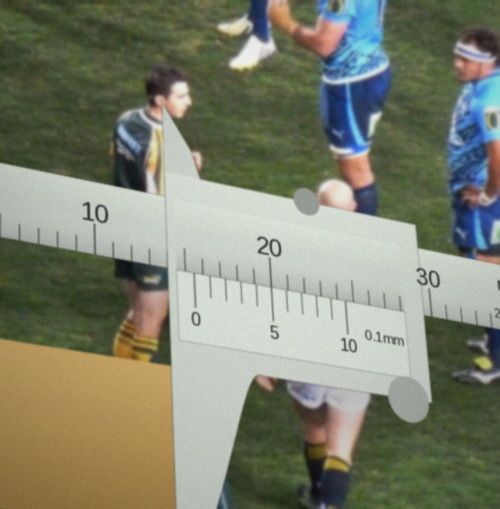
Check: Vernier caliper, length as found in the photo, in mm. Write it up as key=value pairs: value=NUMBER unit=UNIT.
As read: value=15.5 unit=mm
